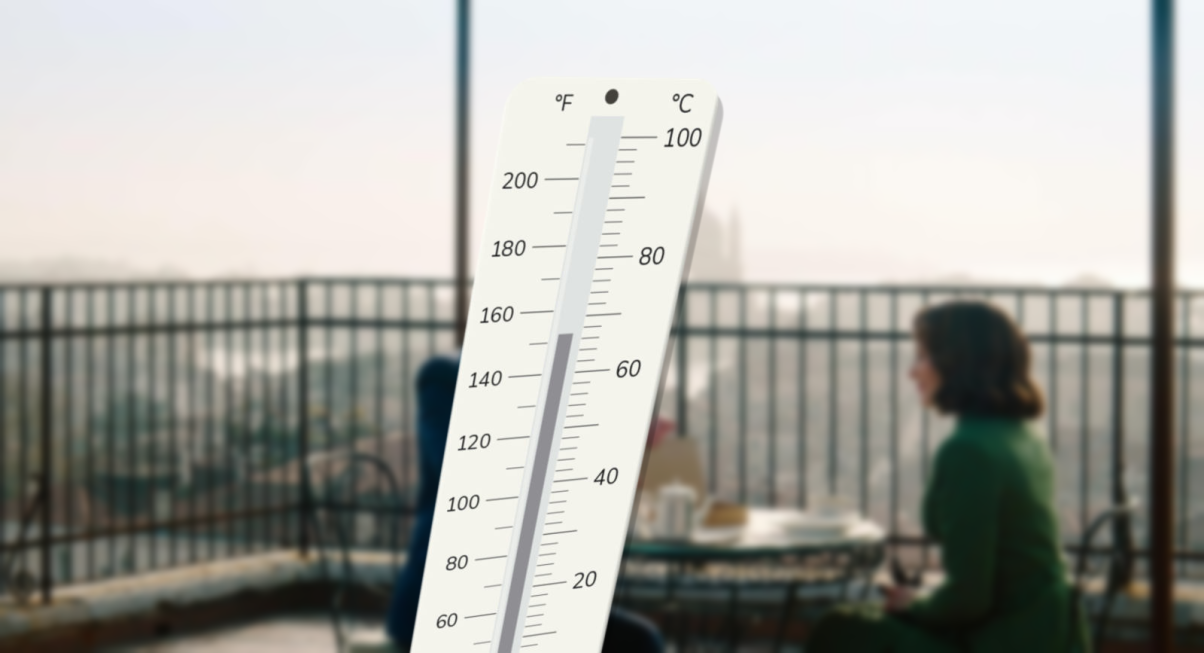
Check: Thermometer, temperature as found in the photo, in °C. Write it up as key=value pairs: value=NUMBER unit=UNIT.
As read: value=67 unit=°C
